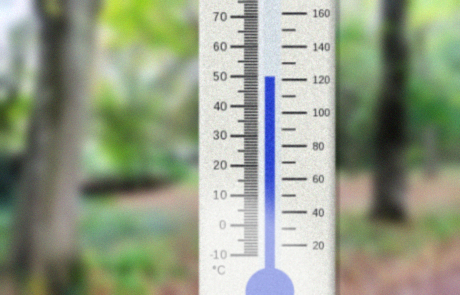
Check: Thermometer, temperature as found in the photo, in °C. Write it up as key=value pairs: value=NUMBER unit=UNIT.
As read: value=50 unit=°C
